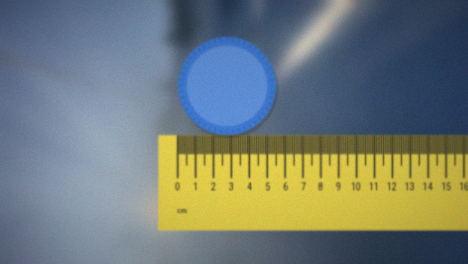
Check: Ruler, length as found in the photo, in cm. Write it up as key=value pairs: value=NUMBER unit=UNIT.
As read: value=5.5 unit=cm
